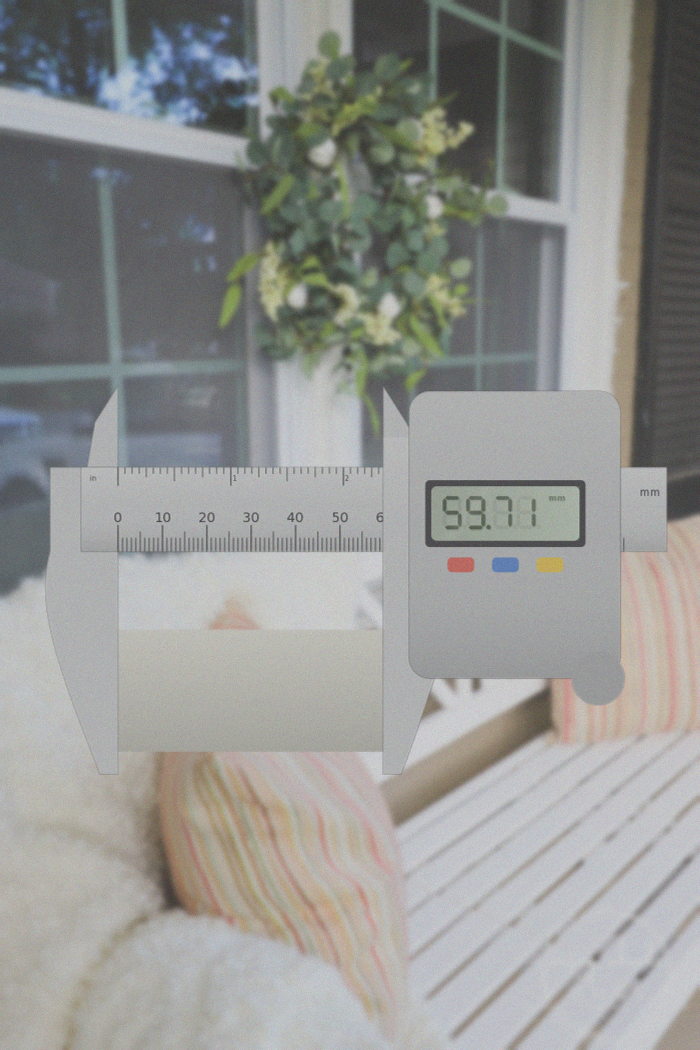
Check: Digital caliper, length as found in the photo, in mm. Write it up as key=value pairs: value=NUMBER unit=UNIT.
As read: value=59.71 unit=mm
